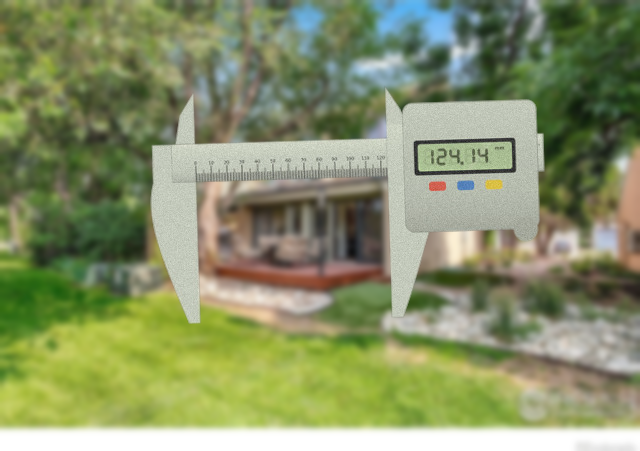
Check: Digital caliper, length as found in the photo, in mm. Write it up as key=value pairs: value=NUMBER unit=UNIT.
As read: value=124.14 unit=mm
